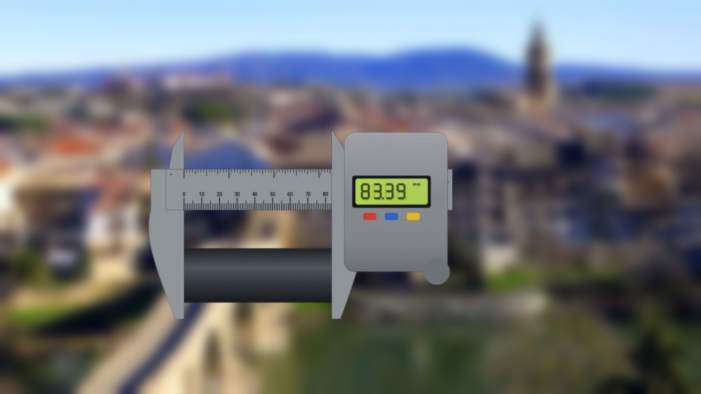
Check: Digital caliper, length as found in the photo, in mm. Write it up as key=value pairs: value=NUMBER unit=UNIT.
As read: value=83.39 unit=mm
